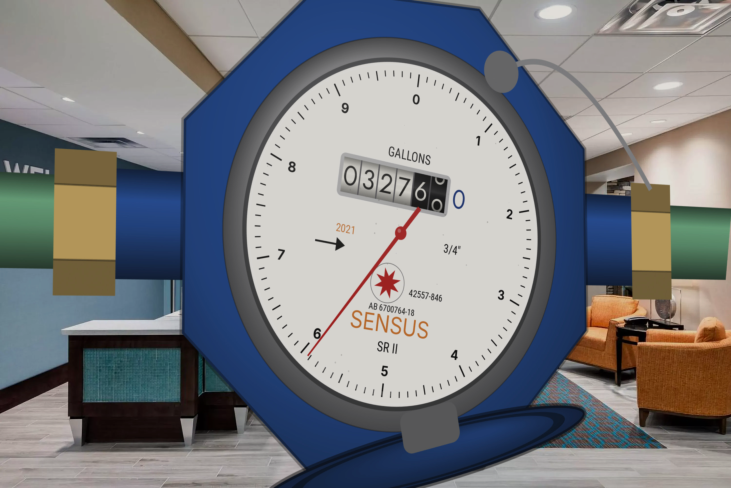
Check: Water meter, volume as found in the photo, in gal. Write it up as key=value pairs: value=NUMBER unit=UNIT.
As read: value=327685.9 unit=gal
